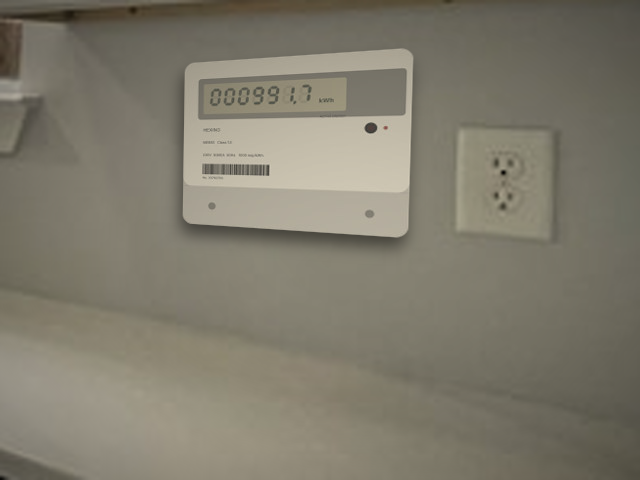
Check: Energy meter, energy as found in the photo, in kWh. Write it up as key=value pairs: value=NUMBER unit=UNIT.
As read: value=991.7 unit=kWh
